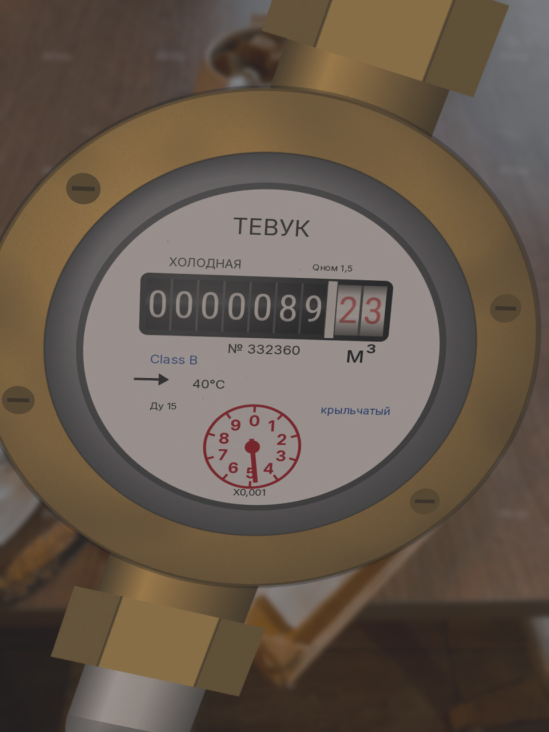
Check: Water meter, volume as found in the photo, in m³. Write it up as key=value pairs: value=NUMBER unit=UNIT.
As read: value=89.234 unit=m³
